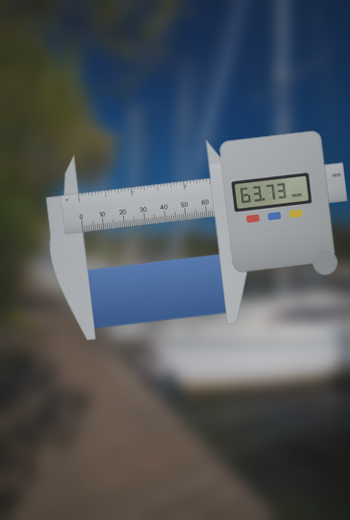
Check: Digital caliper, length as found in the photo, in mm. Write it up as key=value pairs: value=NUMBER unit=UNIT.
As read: value=63.73 unit=mm
